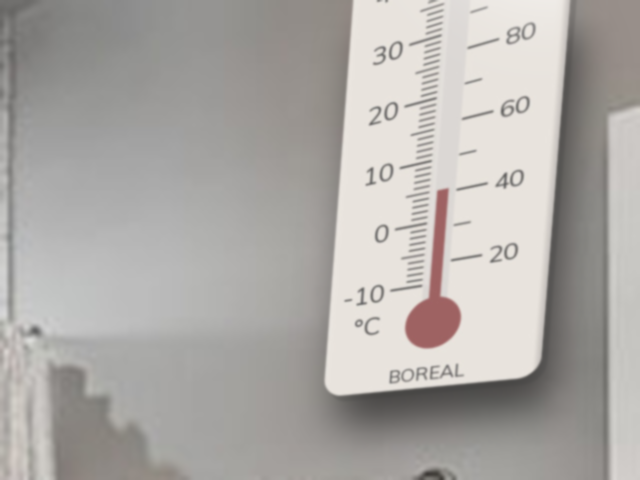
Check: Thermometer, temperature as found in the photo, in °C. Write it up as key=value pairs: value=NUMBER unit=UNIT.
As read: value=5 unit=°C
